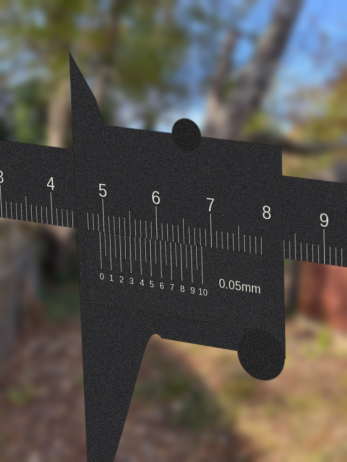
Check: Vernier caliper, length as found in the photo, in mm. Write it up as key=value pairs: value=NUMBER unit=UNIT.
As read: value=49.2 unit=mm
